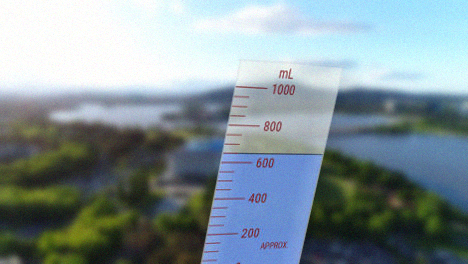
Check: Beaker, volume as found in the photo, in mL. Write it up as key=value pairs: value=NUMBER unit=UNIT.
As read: value=650 unit=mL
